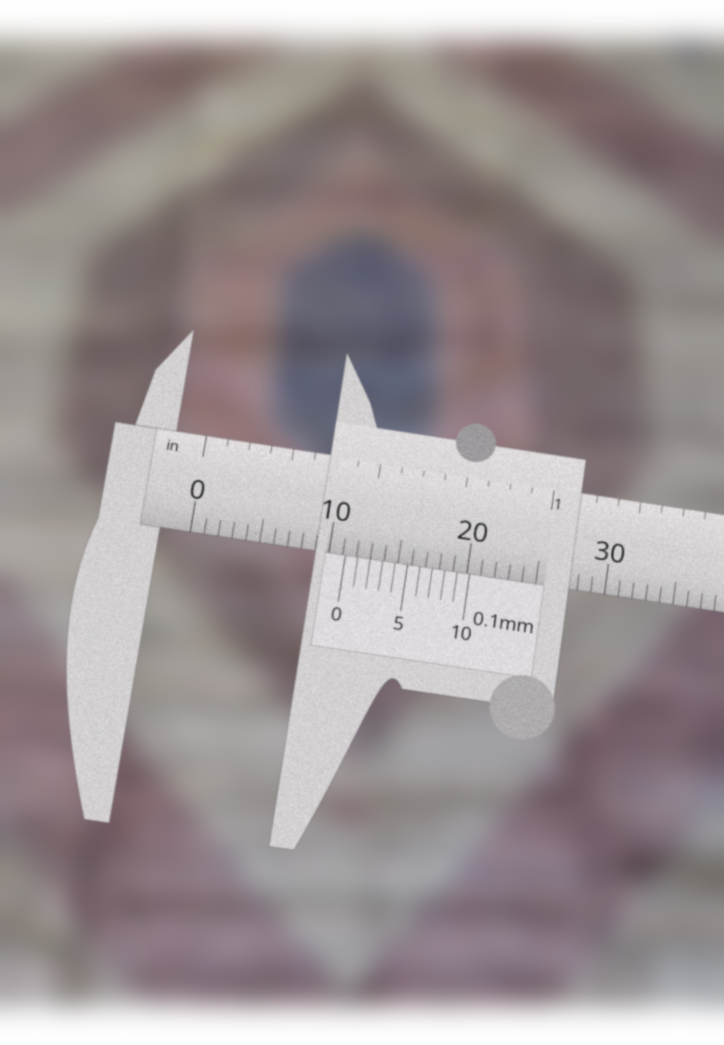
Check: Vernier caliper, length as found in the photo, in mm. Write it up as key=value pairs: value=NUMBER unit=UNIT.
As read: value=11.2 unit=mm
